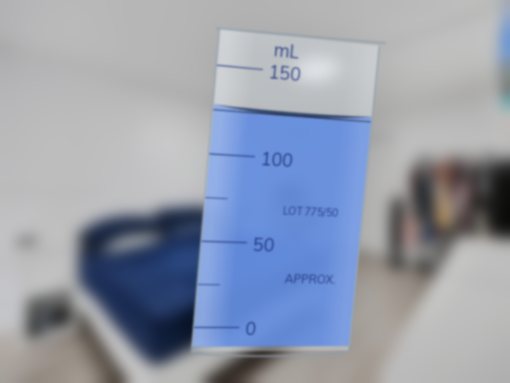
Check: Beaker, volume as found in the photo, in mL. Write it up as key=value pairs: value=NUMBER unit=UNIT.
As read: value=125 unit=mL
